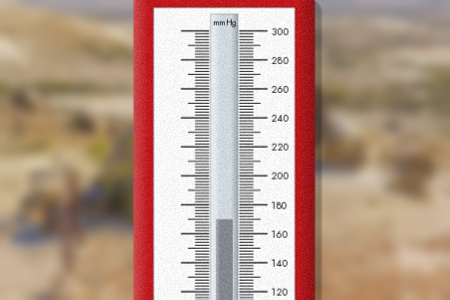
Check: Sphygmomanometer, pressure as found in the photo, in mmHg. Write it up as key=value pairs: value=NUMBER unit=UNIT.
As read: value=170 unit=mmHg
